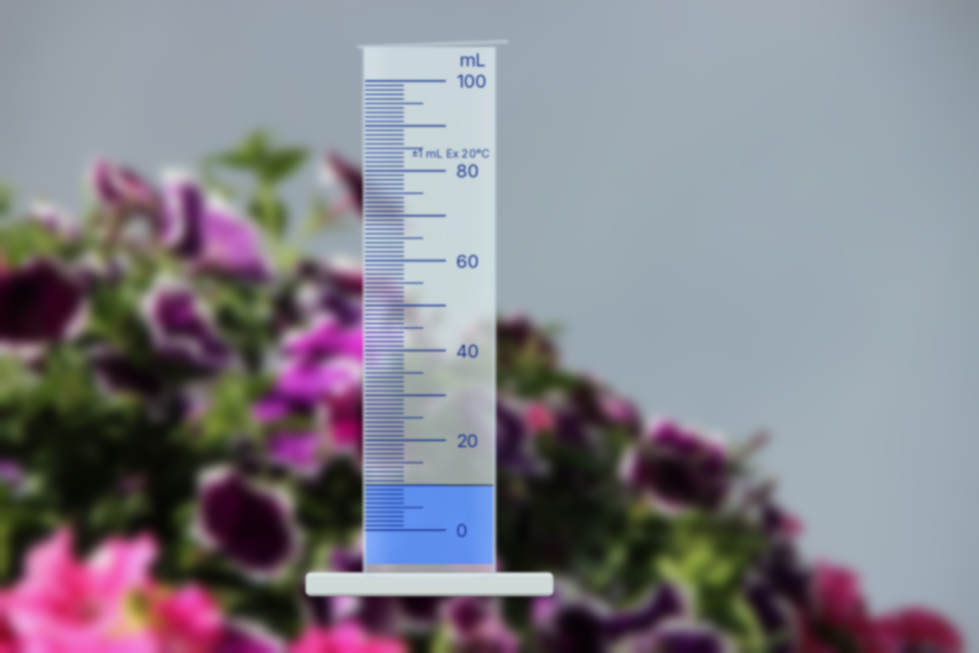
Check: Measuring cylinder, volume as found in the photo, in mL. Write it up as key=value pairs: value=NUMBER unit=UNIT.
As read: value=10 unit=mL
